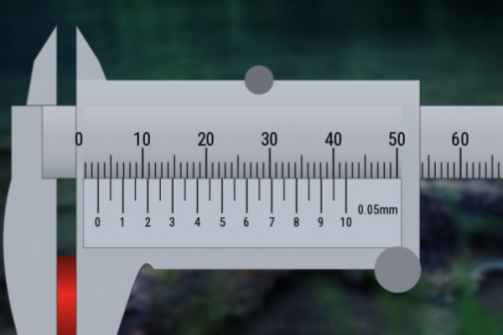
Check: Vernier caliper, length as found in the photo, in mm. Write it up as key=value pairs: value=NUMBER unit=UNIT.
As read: value=3.0 unit=mm
